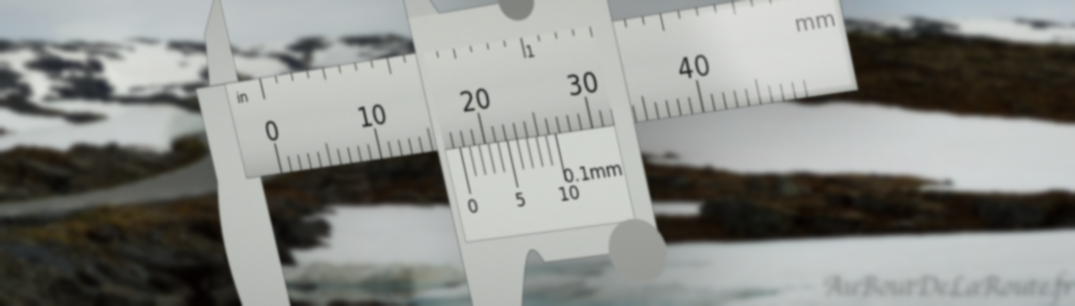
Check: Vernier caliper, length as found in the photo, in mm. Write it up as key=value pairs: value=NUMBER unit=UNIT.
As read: value=17.6 unit=mm
